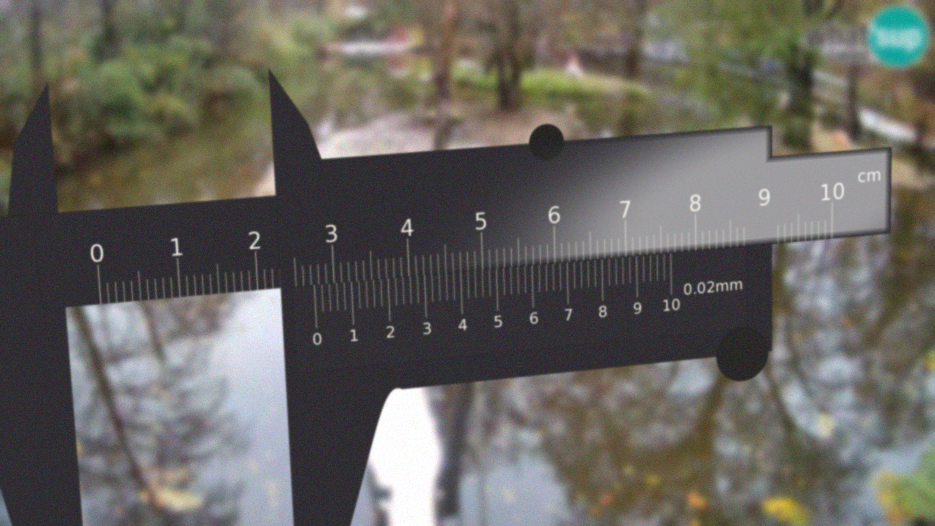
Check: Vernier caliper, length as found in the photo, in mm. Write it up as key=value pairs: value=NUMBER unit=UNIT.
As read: value=27.4 unit=mm
